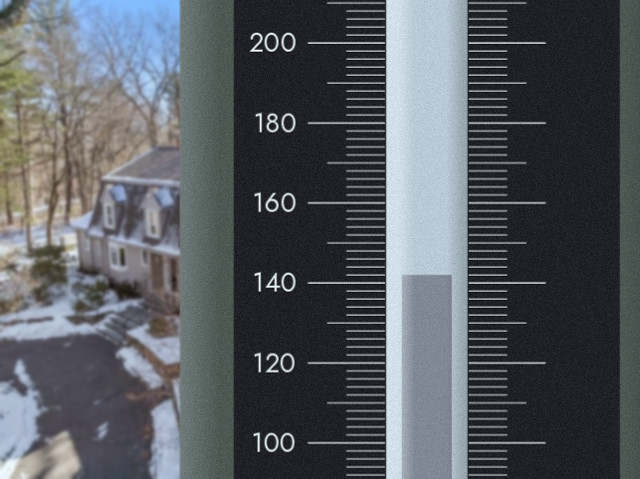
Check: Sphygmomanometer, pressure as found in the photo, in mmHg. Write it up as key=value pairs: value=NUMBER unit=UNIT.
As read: value=142 unit=mmHg
